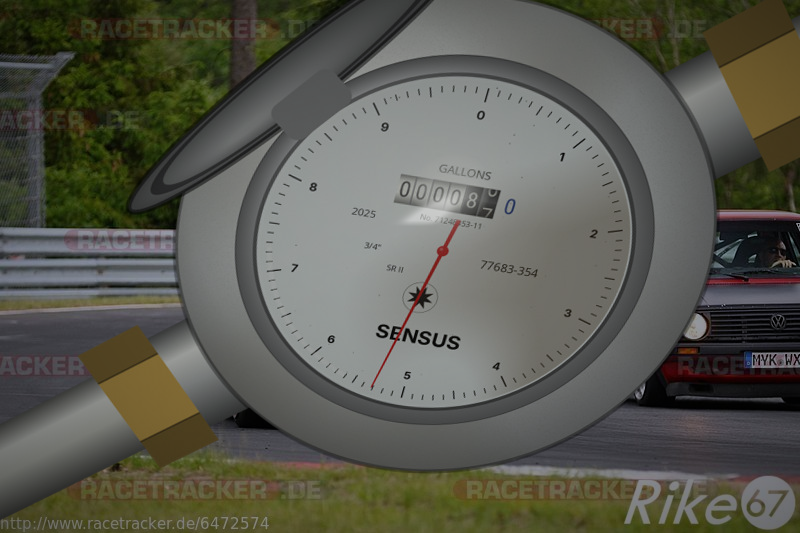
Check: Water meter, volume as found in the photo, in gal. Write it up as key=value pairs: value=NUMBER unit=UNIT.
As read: value=865.3 unit=gal
